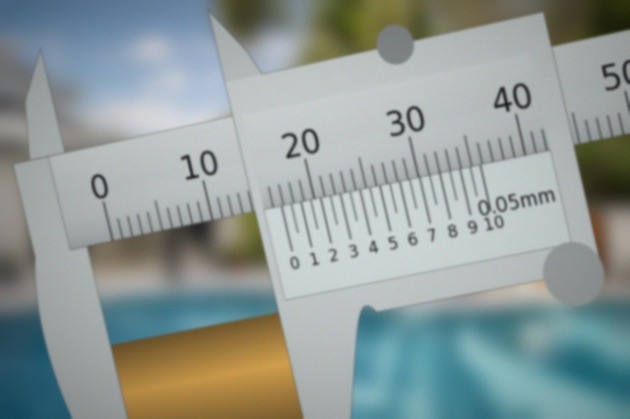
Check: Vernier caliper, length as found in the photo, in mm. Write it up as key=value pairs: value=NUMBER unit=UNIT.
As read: value=16.8 unit=mm
